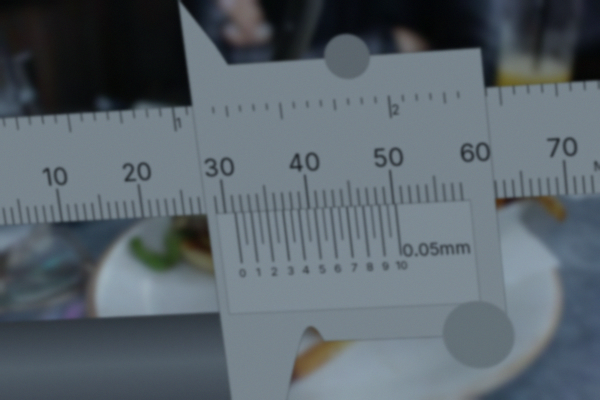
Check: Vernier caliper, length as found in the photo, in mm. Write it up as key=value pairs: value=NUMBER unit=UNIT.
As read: value=31.2 unit=mm
